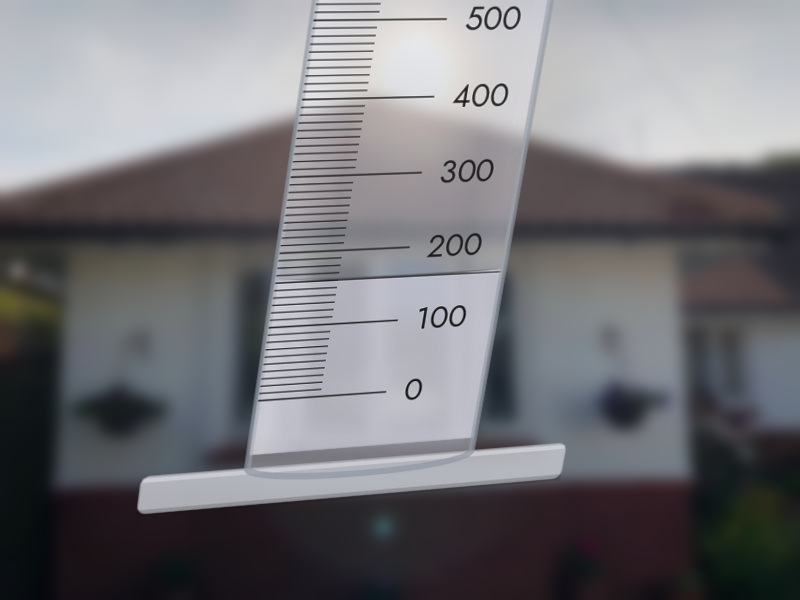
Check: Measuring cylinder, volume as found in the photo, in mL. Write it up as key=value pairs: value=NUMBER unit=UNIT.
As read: value=160 unit=mL
